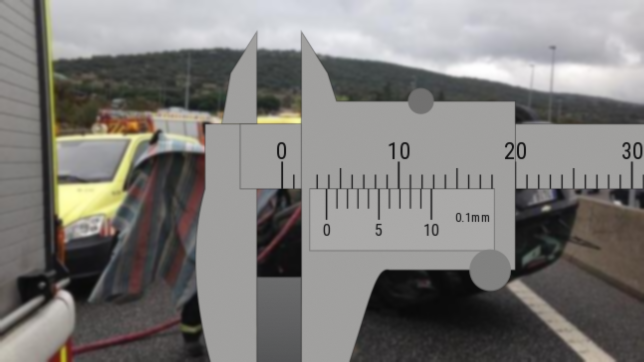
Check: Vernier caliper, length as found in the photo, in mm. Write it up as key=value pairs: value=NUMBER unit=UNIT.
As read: value=3.8 unit=mm
